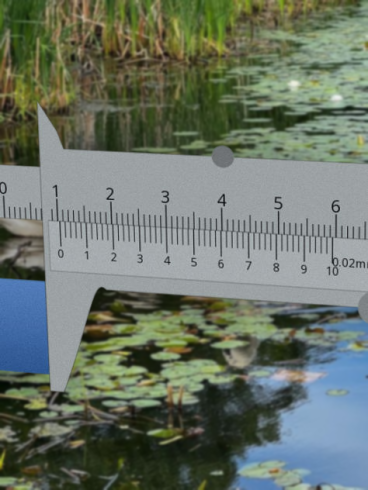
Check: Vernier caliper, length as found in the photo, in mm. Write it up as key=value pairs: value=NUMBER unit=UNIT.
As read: value=10.4 unit=mm
